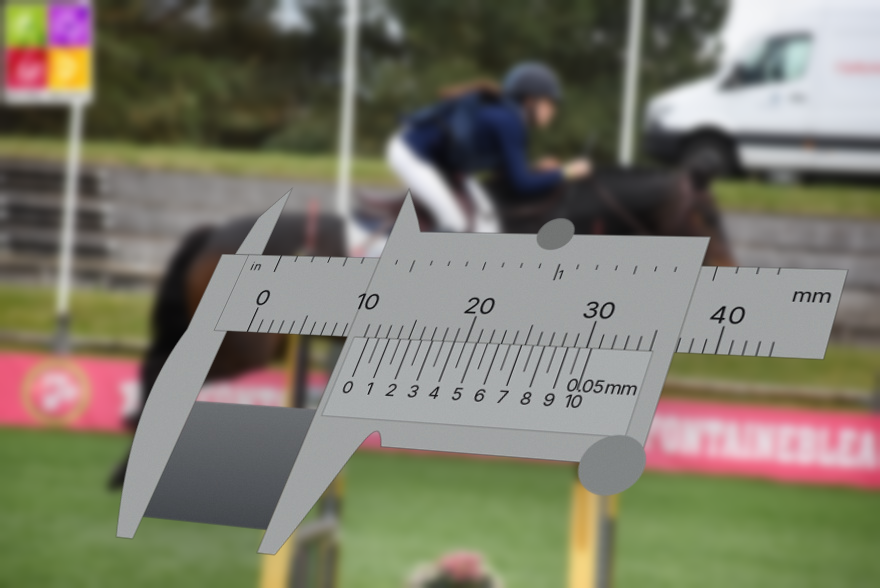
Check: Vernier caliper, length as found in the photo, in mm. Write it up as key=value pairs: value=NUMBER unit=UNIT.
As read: value=11.4 unit=mm
